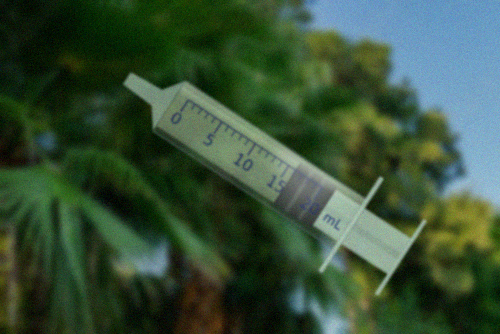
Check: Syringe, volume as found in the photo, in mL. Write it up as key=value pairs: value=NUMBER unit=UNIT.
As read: value=16 unit=mL
